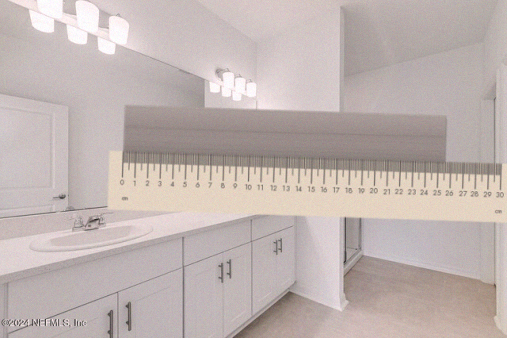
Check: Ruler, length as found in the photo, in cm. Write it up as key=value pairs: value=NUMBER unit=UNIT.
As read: value=25.5 unit=cm
